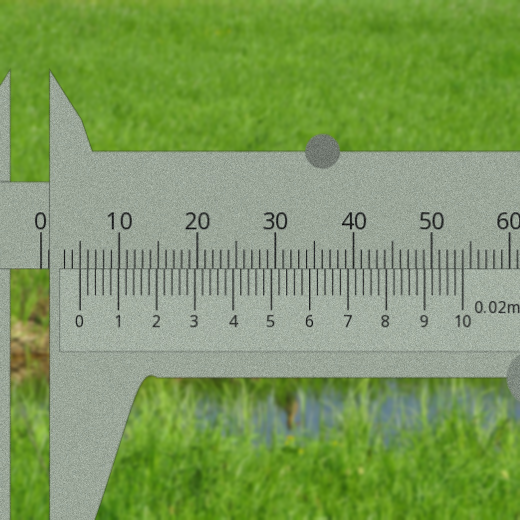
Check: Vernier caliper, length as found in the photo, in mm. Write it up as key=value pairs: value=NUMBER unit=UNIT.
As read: value=5.0 unit=mm
